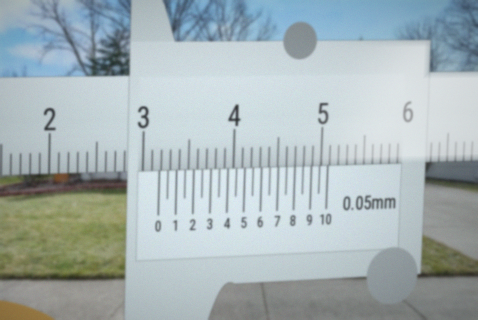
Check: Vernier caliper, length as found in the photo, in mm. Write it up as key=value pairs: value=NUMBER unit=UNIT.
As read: value=31.8 unit=mm
